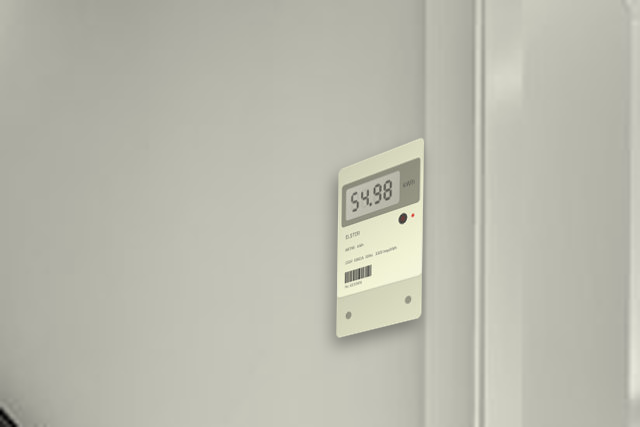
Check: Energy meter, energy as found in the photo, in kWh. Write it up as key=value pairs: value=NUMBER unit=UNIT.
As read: value=54.98 unit=kWh
